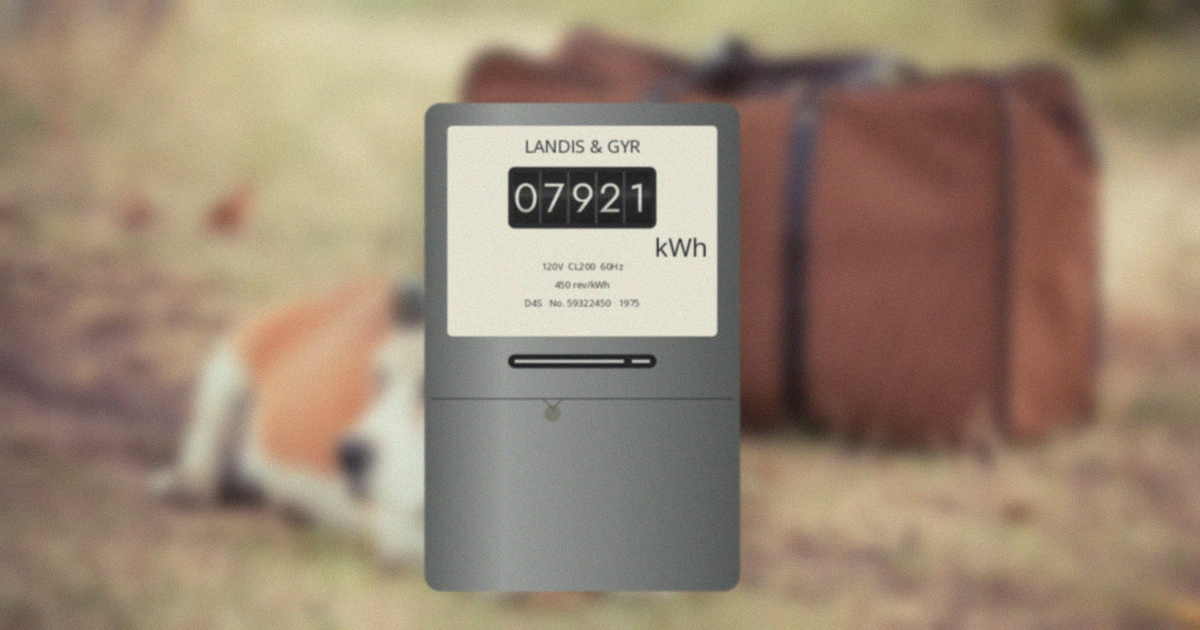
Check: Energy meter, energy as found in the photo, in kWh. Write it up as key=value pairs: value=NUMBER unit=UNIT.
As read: value=7921 unit=kWh
